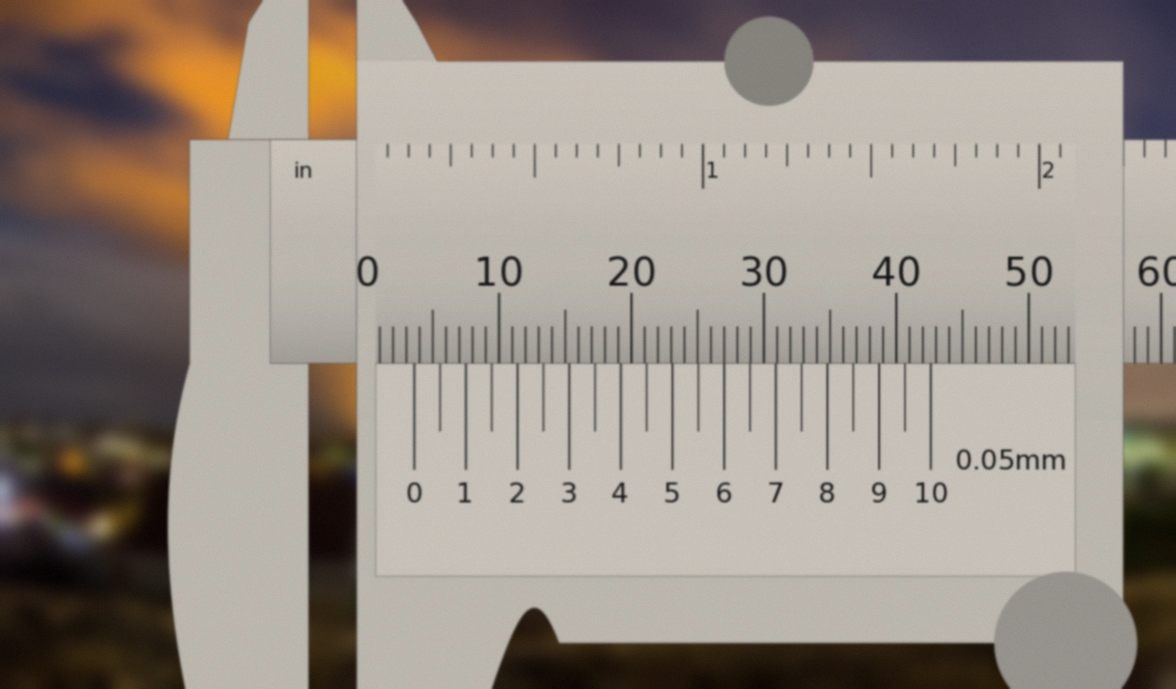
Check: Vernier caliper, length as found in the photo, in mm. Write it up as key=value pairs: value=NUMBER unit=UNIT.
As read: value=3.6 unit=mm
